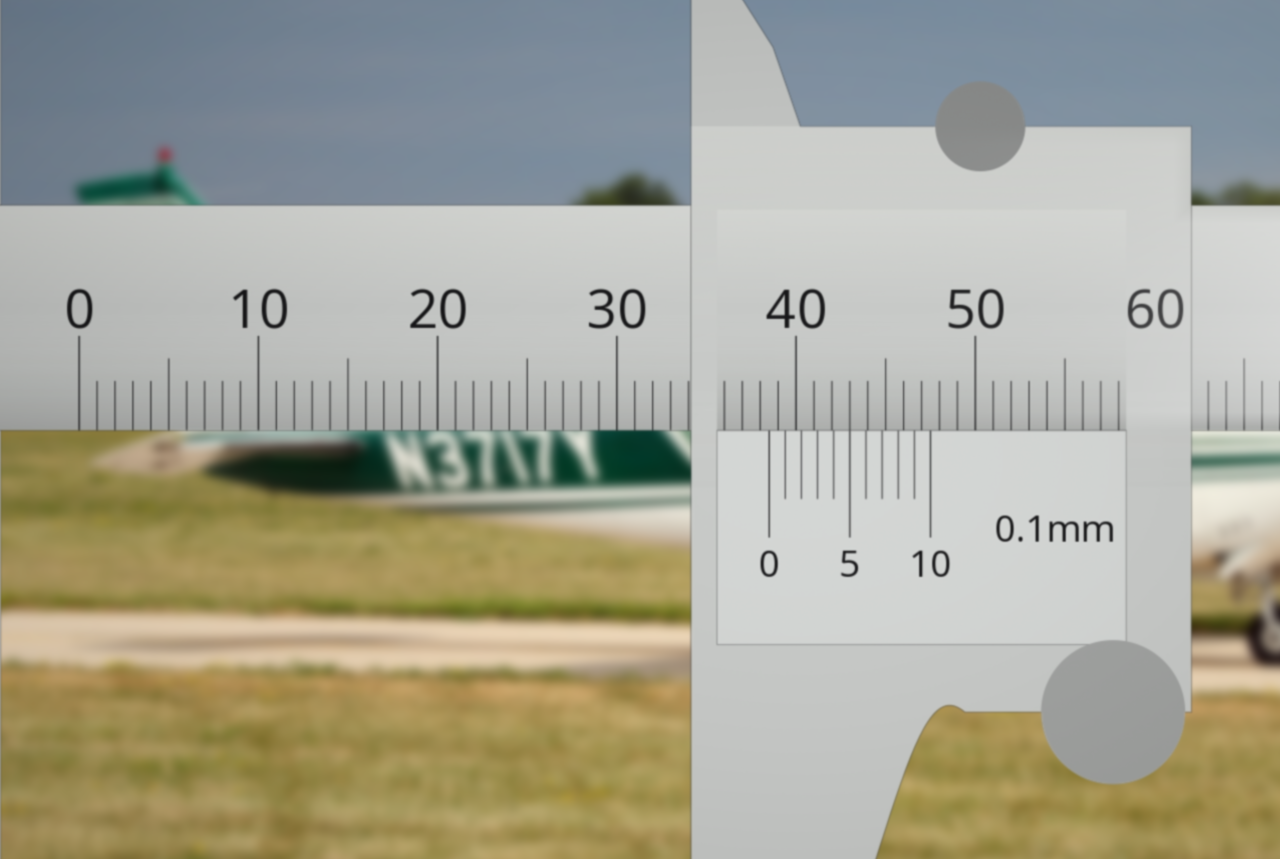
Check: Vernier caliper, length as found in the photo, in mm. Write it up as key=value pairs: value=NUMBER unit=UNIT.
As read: value=38.5 unit=mm
